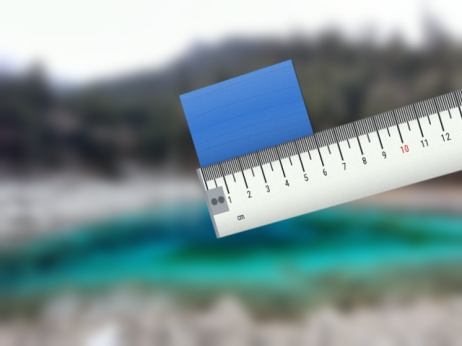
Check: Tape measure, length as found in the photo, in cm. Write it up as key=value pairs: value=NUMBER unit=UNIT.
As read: value=6 unit=cm
